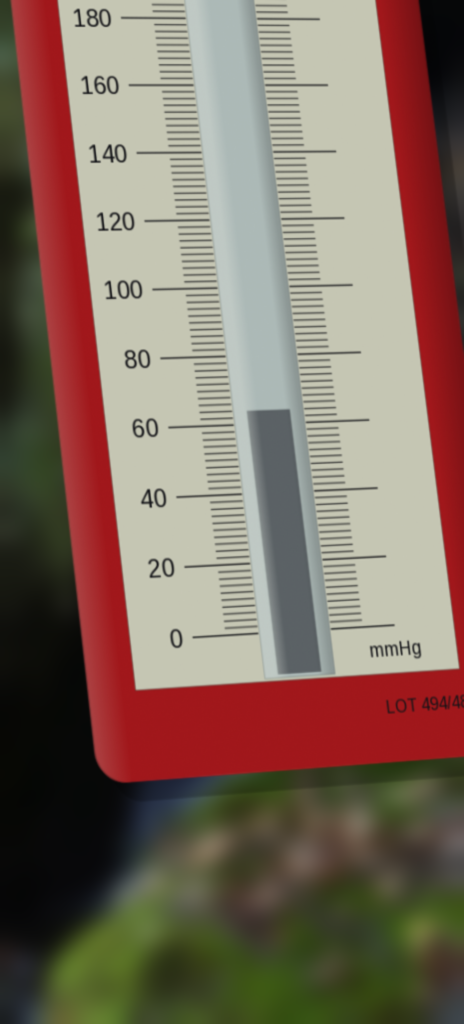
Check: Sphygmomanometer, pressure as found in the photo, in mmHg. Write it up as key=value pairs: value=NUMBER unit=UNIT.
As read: value=64 unit=mmHg
